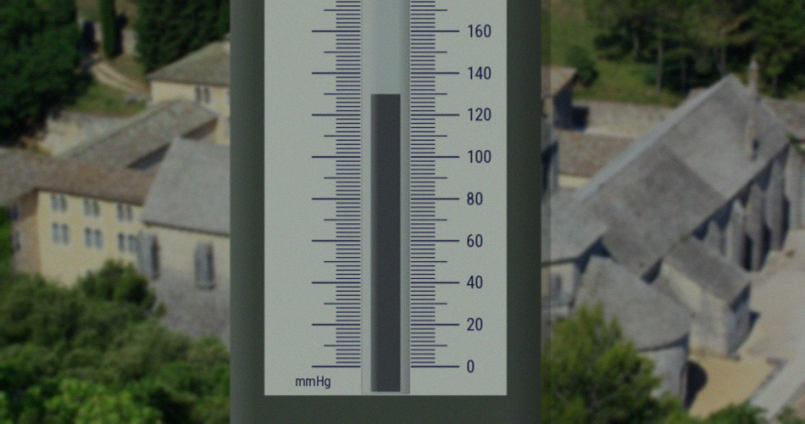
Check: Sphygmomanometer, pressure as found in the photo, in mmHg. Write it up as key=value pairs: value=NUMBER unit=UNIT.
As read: value=130 unit=mmHg
